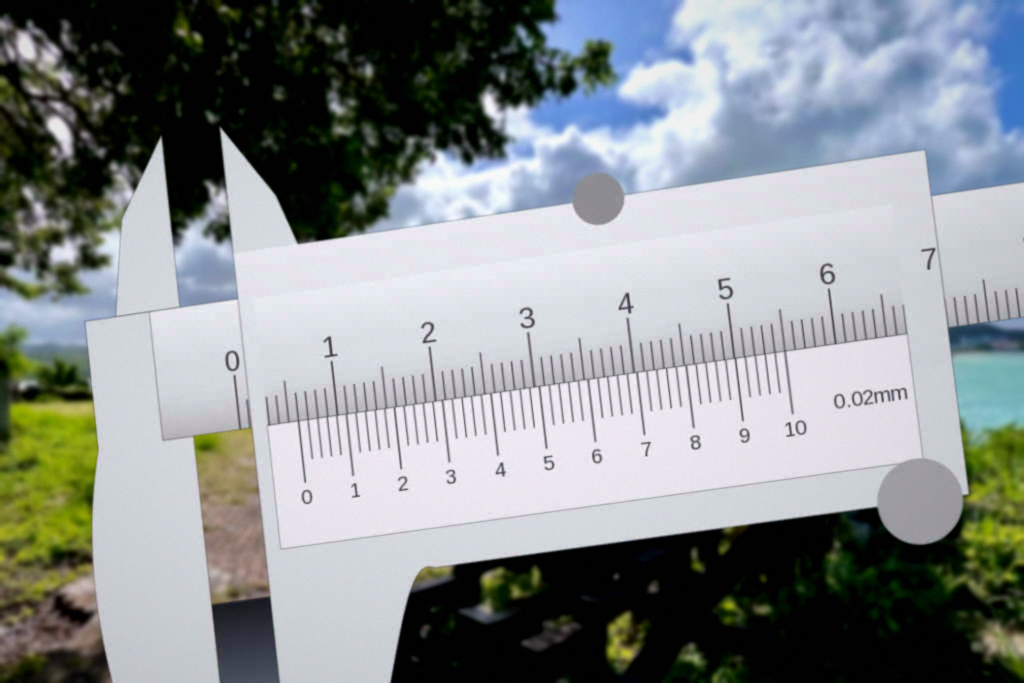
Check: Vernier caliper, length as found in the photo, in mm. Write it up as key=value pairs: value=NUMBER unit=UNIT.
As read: value=6.0 unit=mm
